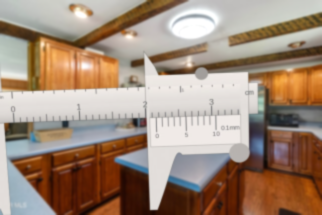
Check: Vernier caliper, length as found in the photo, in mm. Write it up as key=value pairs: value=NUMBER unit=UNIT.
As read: value=21.6 unit=mm
